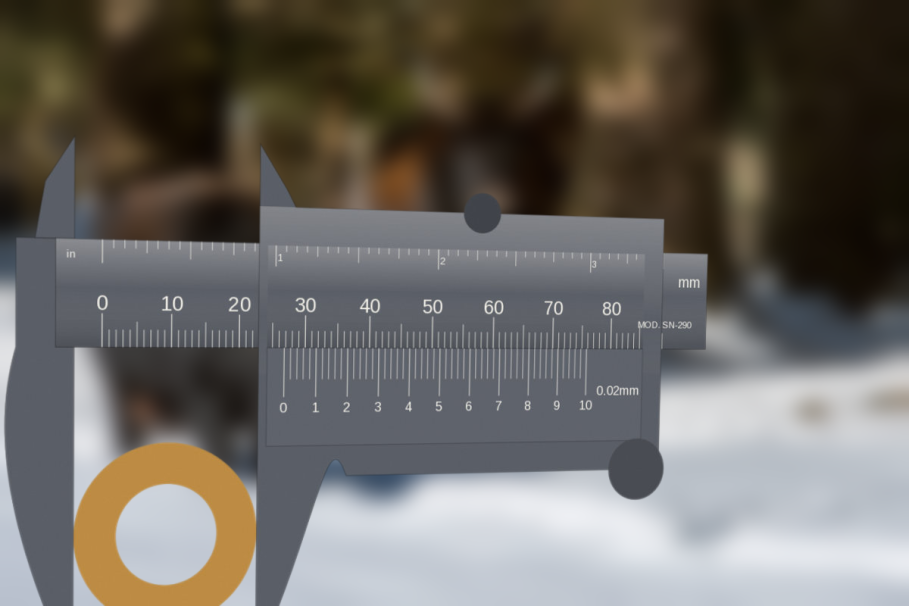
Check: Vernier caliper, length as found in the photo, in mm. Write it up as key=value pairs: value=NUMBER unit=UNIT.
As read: value=26.8 unit=mm
